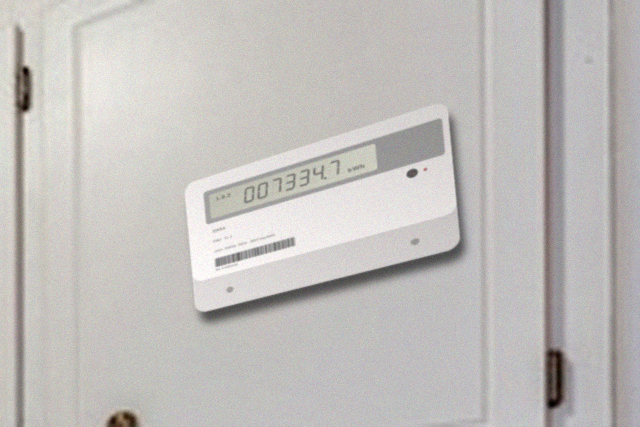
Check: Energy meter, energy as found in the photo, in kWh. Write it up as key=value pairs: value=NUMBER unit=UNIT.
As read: value=7334.7 unit=kWh
